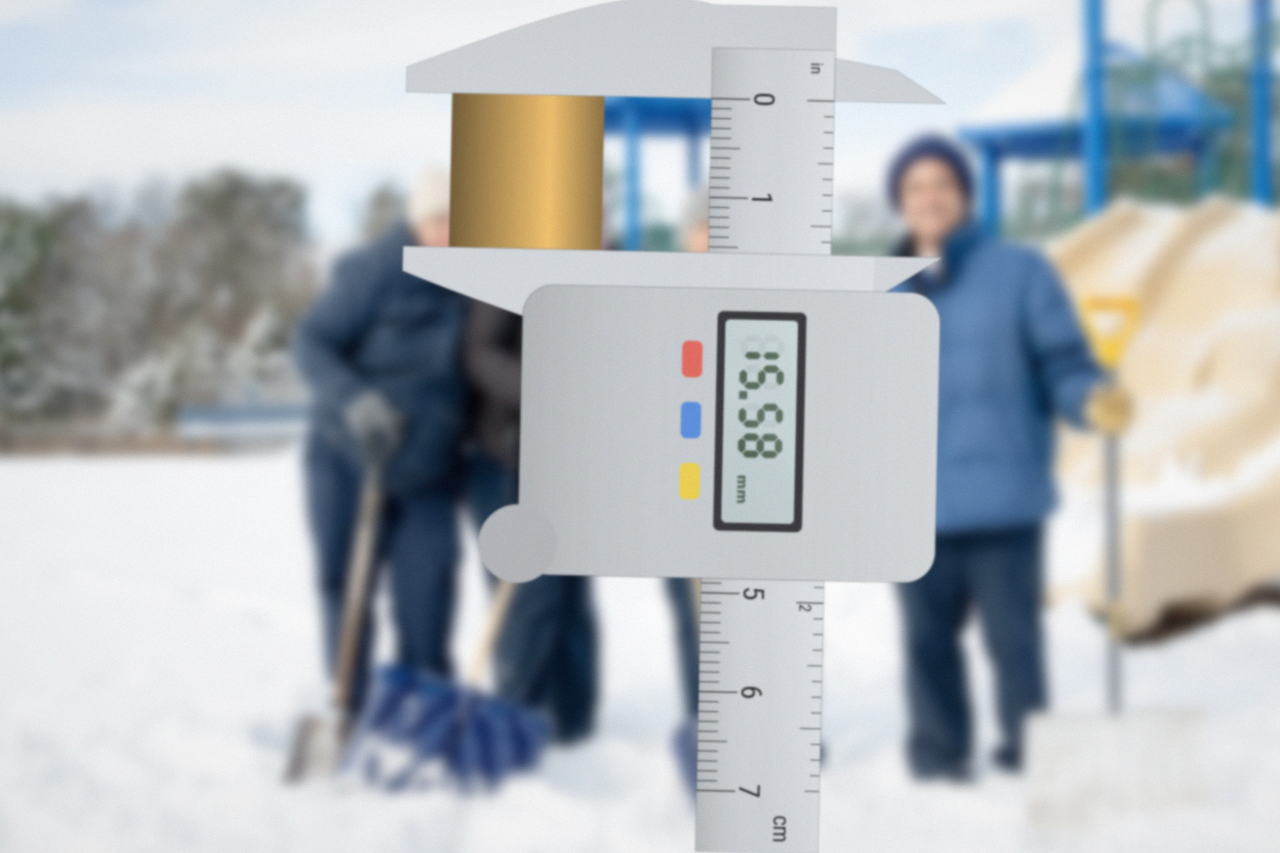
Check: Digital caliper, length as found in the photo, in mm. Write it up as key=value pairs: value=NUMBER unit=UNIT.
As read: value=15.58 unit=mm
